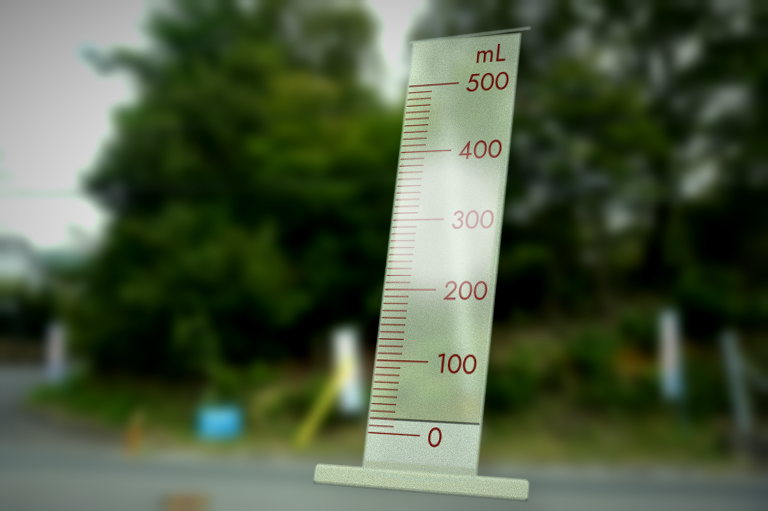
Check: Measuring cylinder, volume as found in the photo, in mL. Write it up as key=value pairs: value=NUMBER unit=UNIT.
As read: value=20 unit=mL
